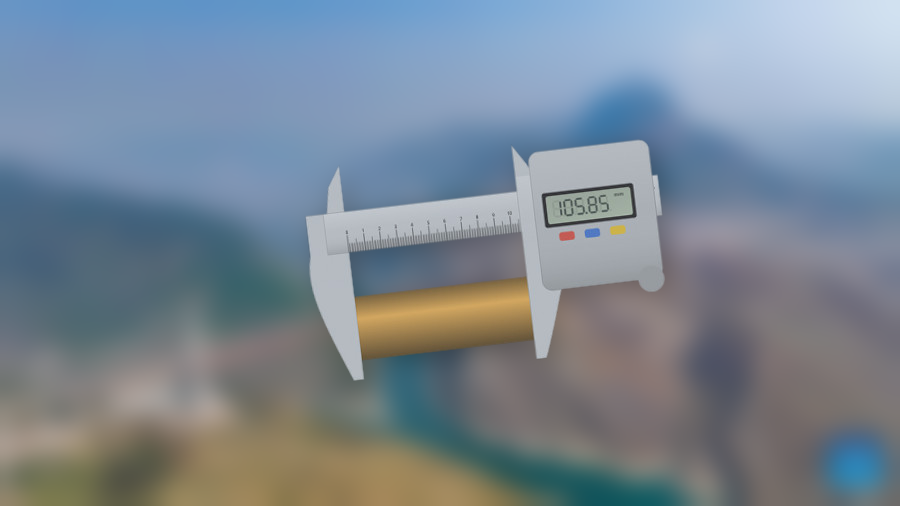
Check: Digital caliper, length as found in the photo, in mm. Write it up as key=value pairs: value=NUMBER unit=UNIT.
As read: value=105.85 unit=mm
